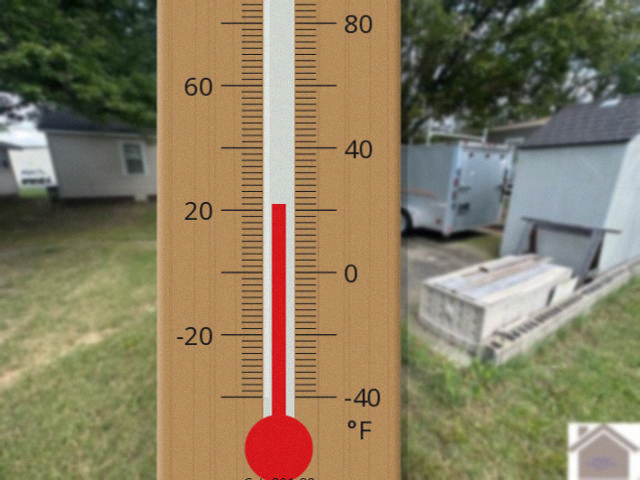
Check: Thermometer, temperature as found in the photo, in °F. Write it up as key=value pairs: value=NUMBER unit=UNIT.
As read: value=22 unit=°F
